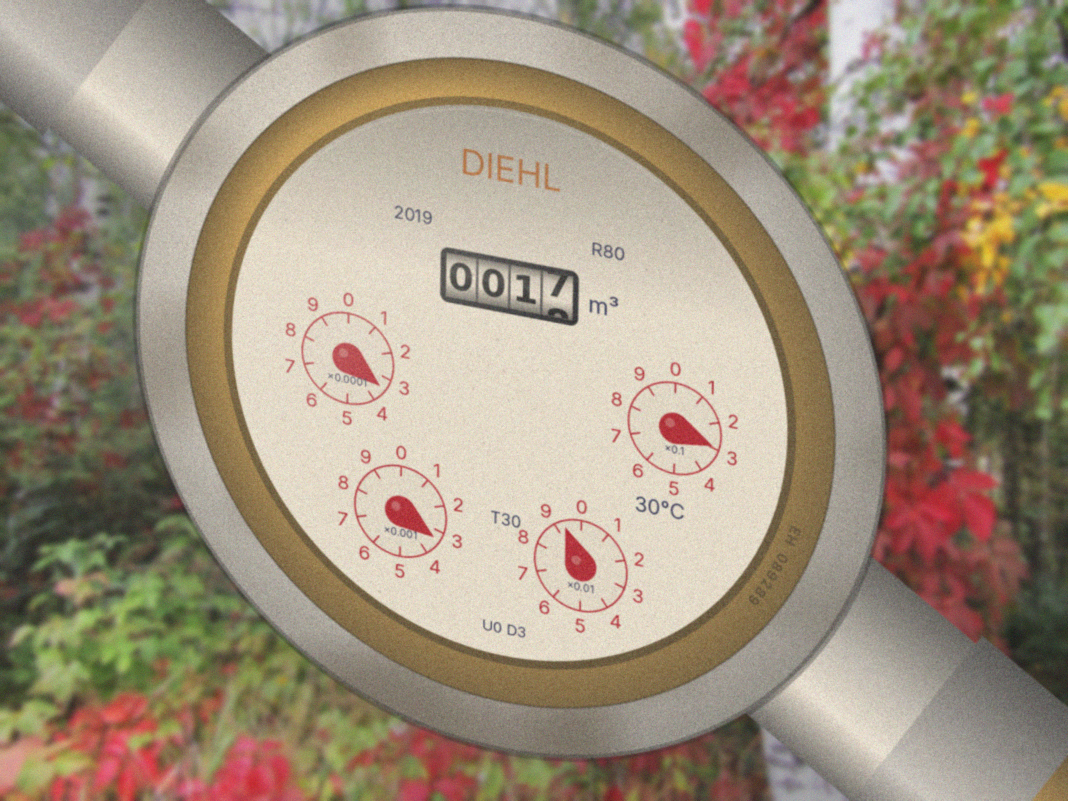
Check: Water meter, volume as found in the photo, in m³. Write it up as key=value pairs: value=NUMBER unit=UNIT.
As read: value=17.2933 unit=m³
